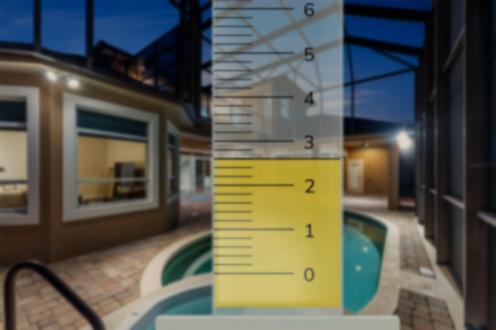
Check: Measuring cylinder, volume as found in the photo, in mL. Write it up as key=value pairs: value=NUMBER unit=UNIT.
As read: value=2.6 unit=mL
